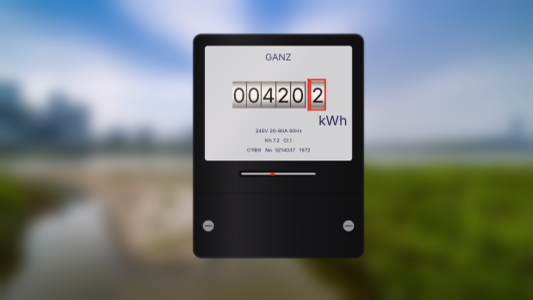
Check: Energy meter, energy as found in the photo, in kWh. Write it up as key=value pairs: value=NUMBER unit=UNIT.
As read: value=420.2 unit=kWh
